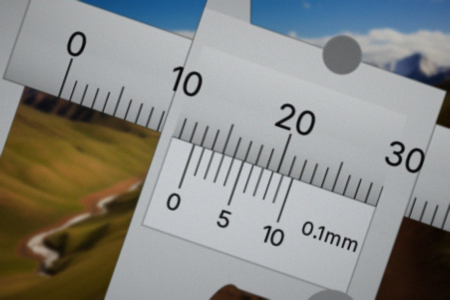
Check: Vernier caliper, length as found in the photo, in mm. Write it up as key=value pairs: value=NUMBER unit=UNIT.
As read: value=12.4 unit=mm
